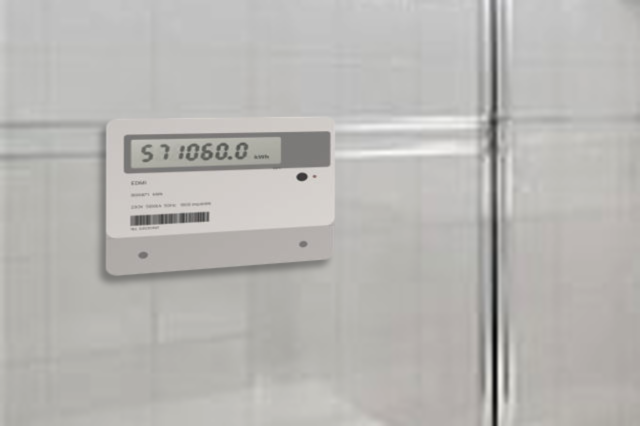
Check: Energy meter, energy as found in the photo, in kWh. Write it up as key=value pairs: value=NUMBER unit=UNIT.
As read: value=571060.0 unit=kWh
